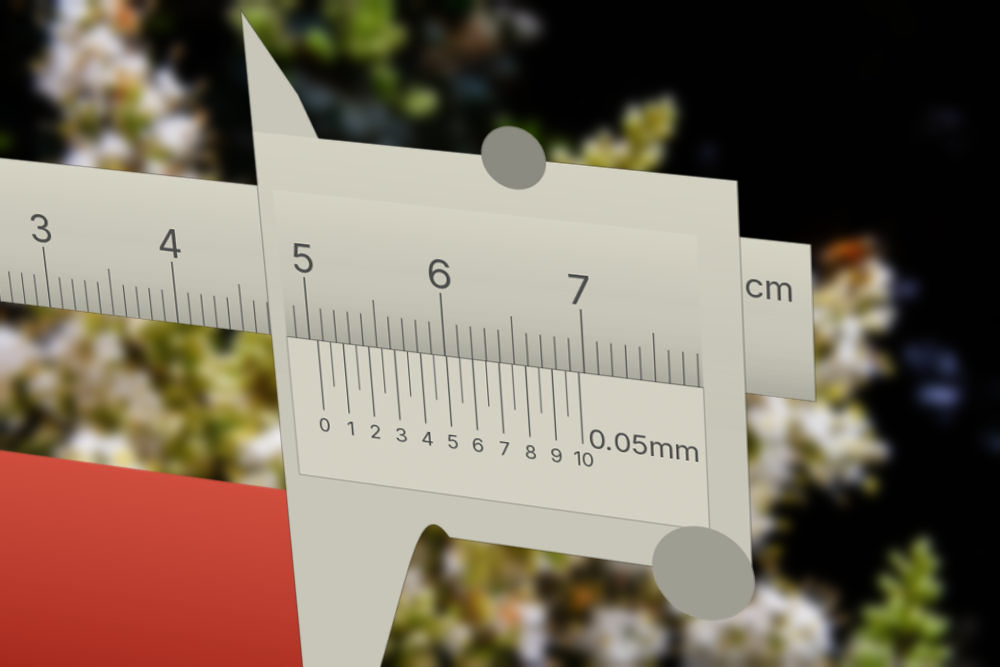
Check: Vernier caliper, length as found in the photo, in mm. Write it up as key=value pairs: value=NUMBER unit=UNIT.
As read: value=50.6 unit=mm
